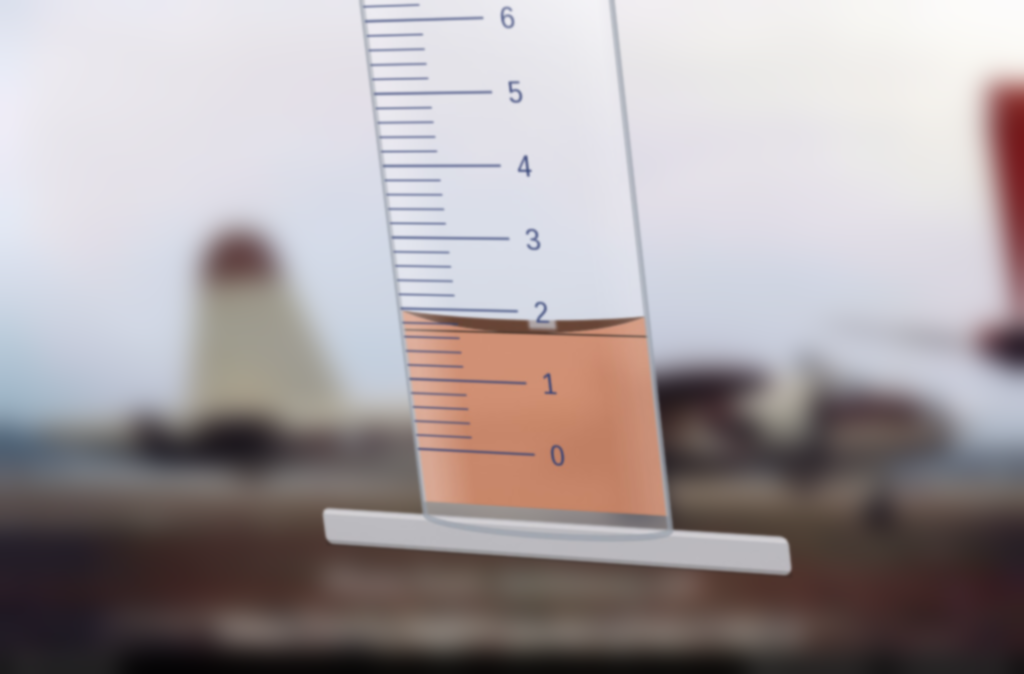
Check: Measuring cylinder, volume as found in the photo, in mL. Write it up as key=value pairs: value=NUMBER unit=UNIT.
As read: value=1.7 unit=mL
